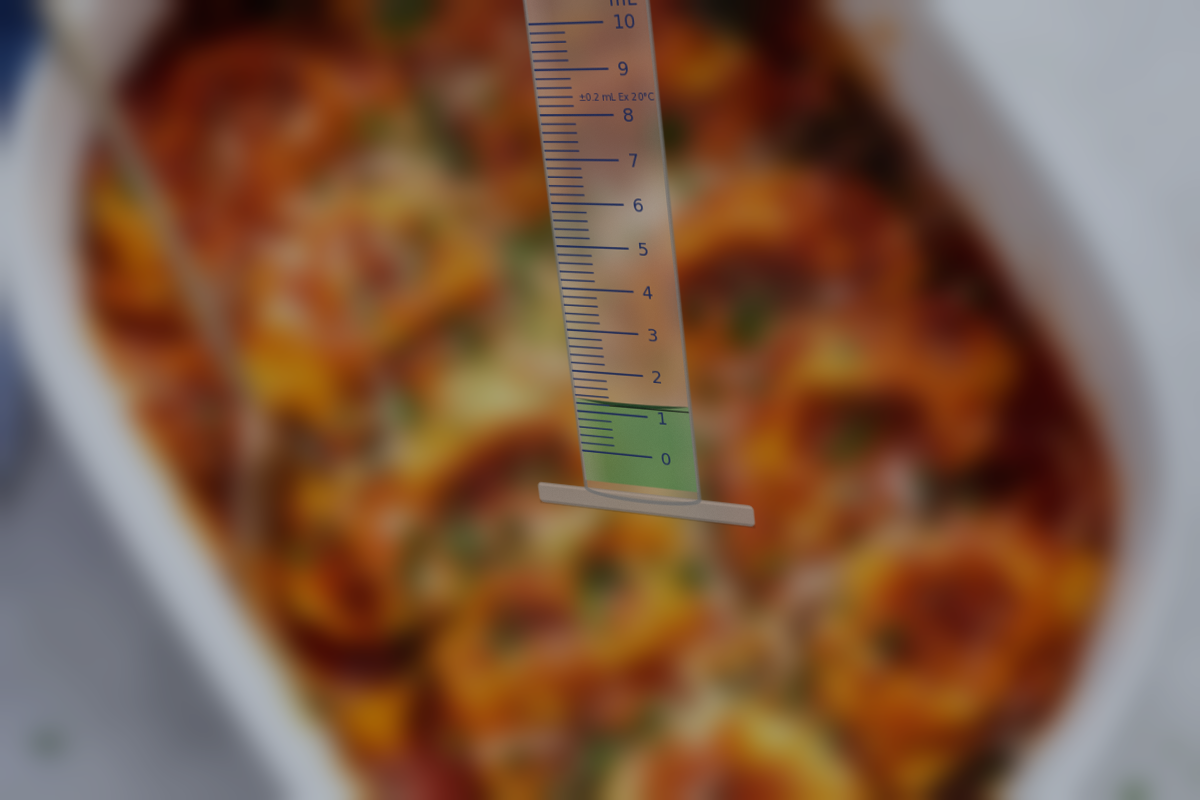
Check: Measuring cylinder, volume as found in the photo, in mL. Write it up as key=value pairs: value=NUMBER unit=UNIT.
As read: value=1.2 unit=mL
